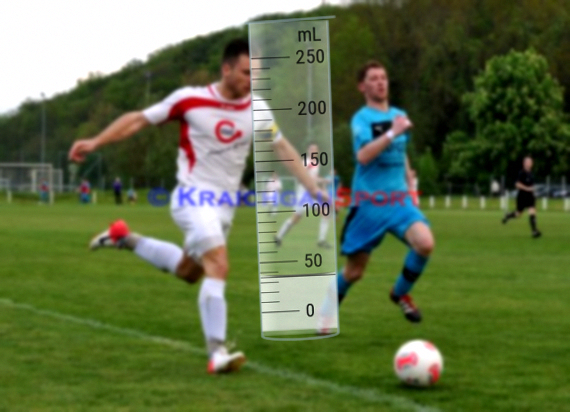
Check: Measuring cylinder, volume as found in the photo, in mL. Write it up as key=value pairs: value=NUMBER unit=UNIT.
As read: value=35 unit=mL
